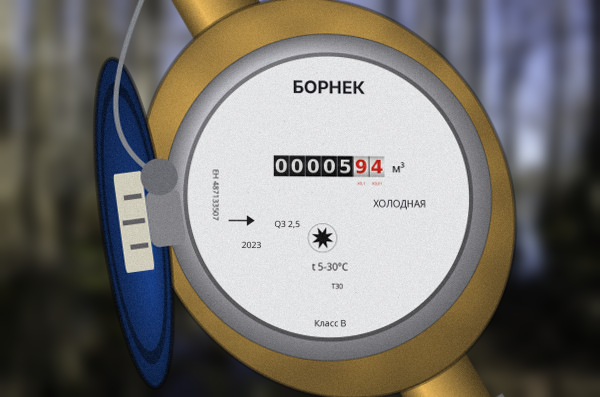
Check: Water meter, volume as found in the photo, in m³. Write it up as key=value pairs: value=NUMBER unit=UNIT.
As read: value=5.94 unit=m³
